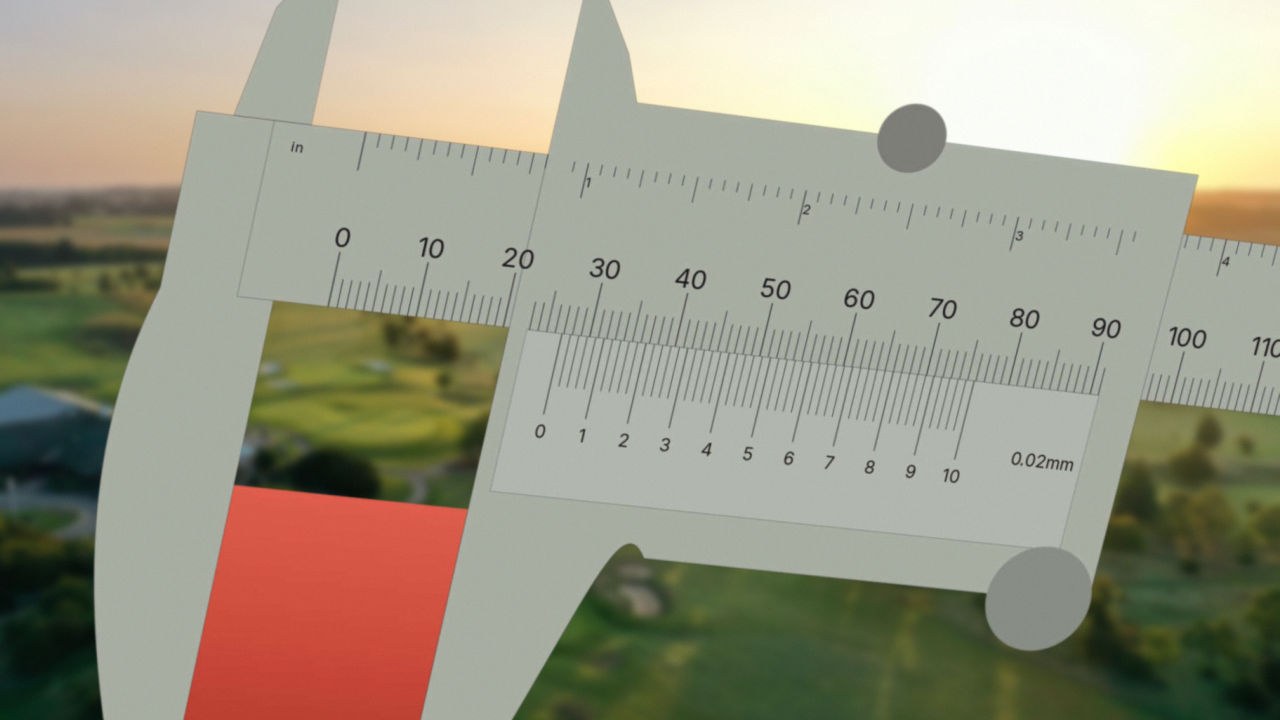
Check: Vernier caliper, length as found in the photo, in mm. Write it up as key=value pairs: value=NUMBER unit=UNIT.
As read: value=26.8 unit=mm
